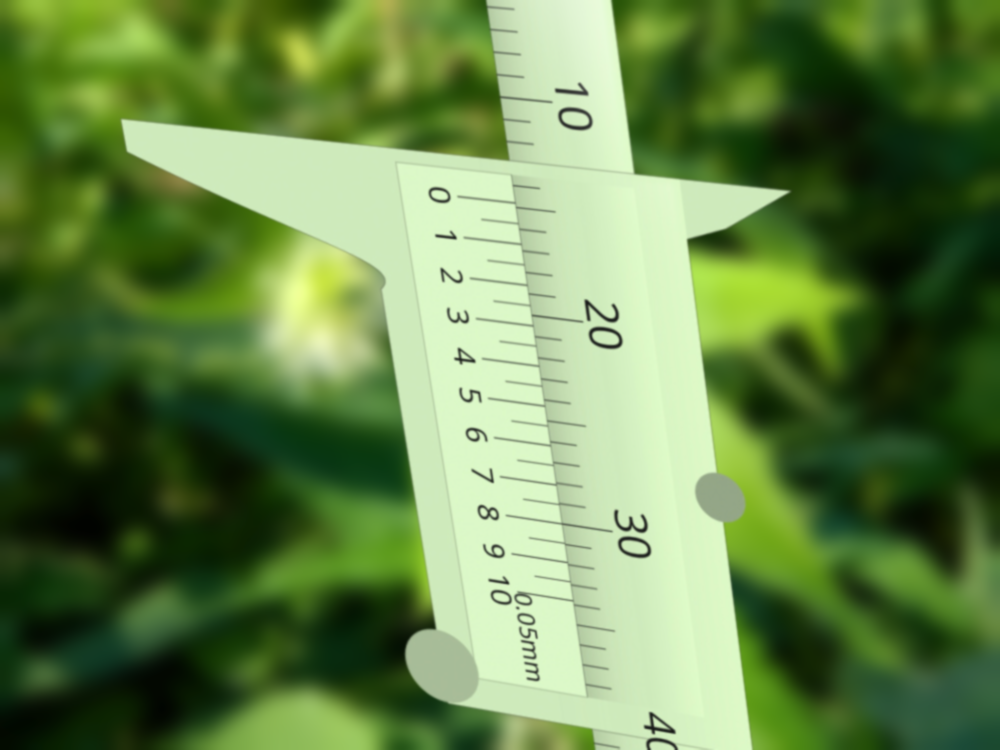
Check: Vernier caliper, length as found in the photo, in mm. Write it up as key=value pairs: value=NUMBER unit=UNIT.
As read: value=14.8 unit=mm
